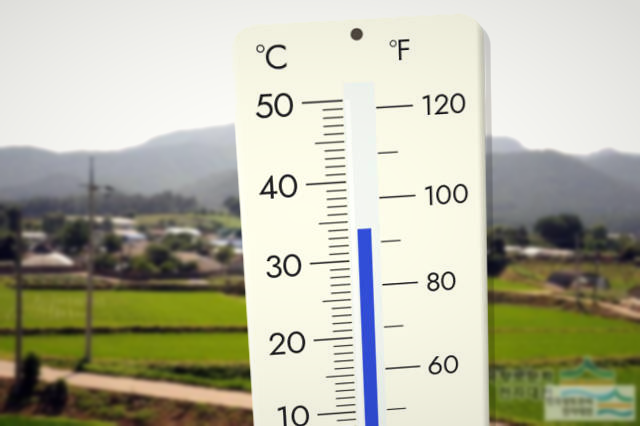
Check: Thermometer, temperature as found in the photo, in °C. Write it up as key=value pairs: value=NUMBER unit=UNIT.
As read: value=34 unit=°C
